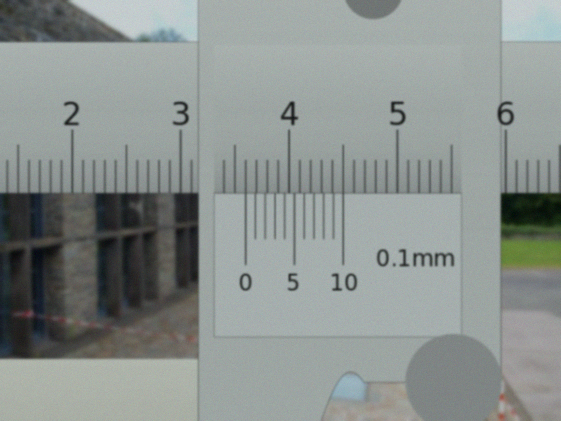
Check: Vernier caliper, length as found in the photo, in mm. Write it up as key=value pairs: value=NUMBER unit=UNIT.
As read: value=36.0 unit=mm
